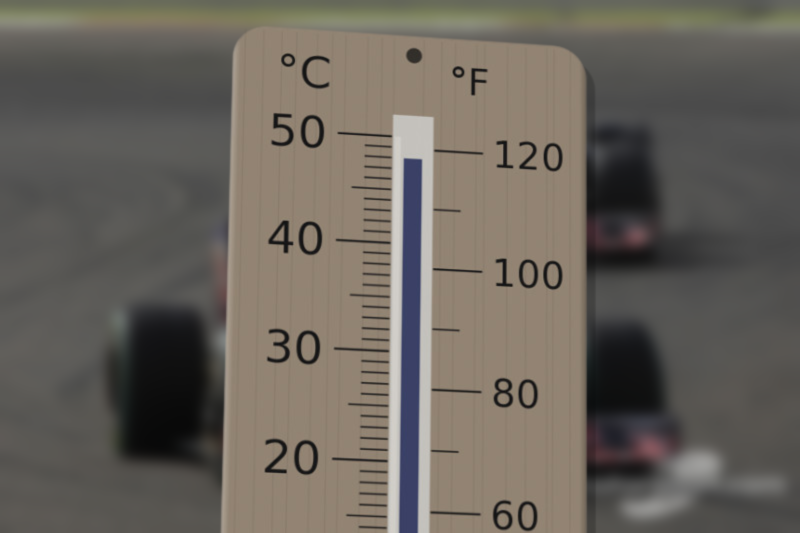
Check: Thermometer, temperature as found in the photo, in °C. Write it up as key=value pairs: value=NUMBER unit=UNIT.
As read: value=48 unit=°C
